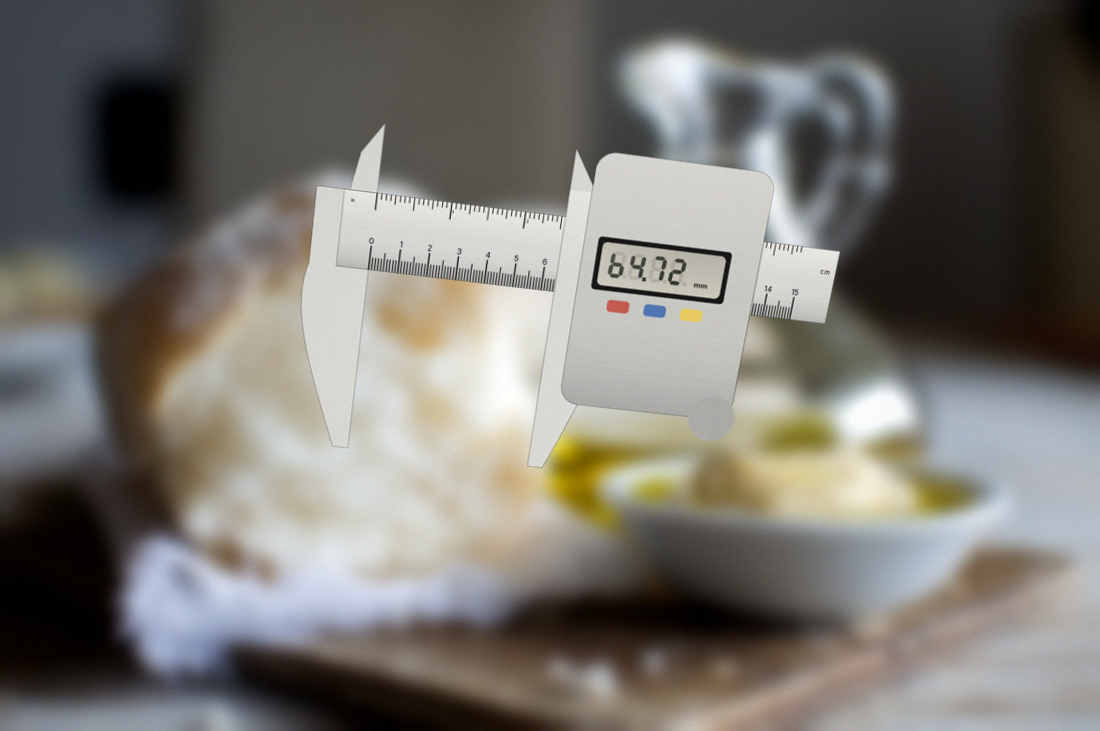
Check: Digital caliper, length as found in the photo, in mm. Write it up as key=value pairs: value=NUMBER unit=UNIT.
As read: value=64.72 unit=mm
